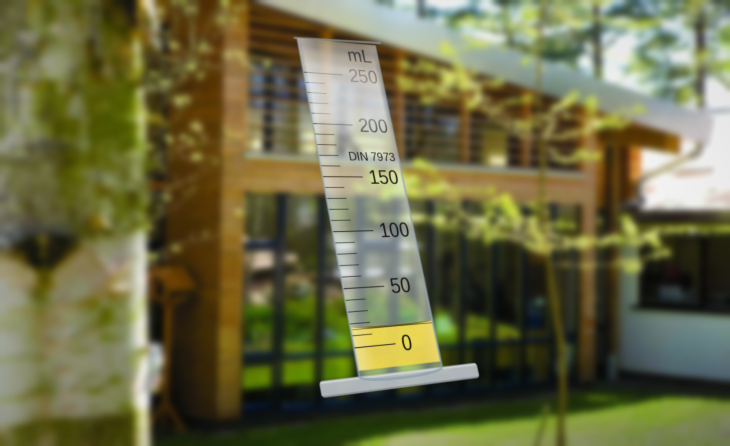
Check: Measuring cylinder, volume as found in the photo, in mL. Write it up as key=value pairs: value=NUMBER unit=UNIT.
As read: value=15 unit=mL
